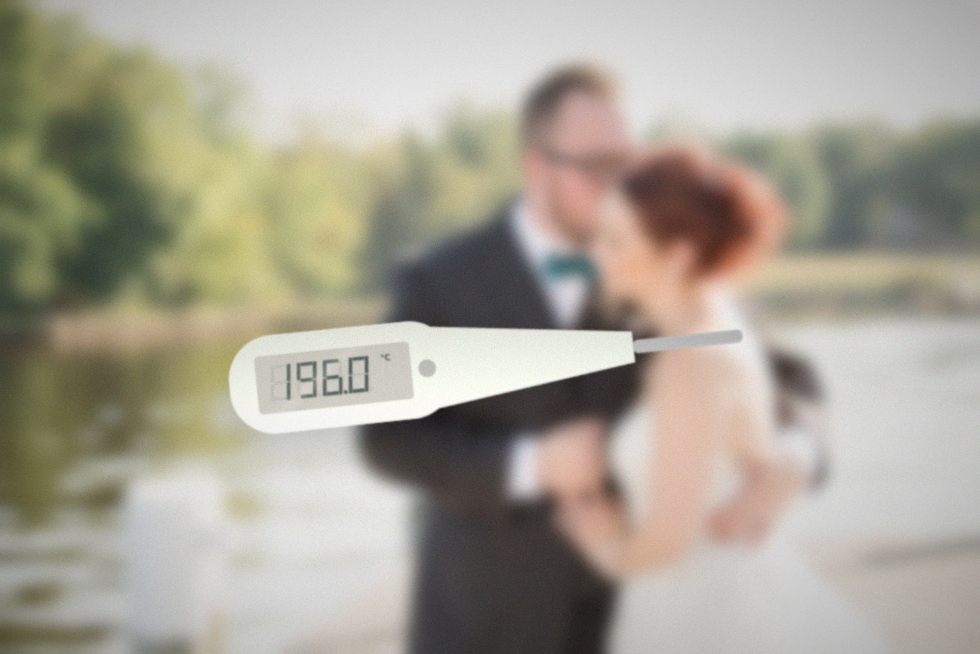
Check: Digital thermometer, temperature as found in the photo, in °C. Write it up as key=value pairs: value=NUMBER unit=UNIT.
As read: value=196.0 unit=°C
